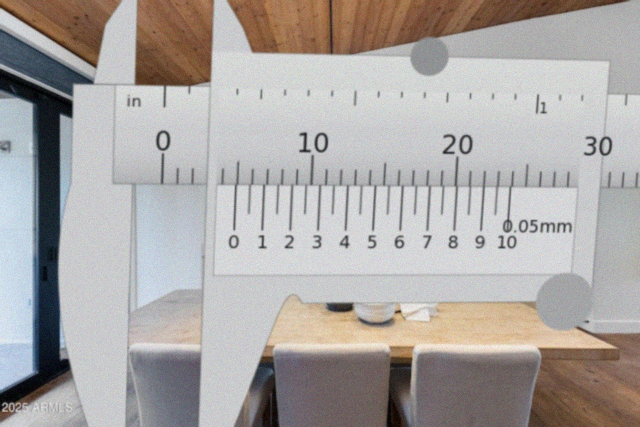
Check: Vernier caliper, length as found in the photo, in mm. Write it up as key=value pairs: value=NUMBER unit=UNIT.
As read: value=4.9 unit=mm
